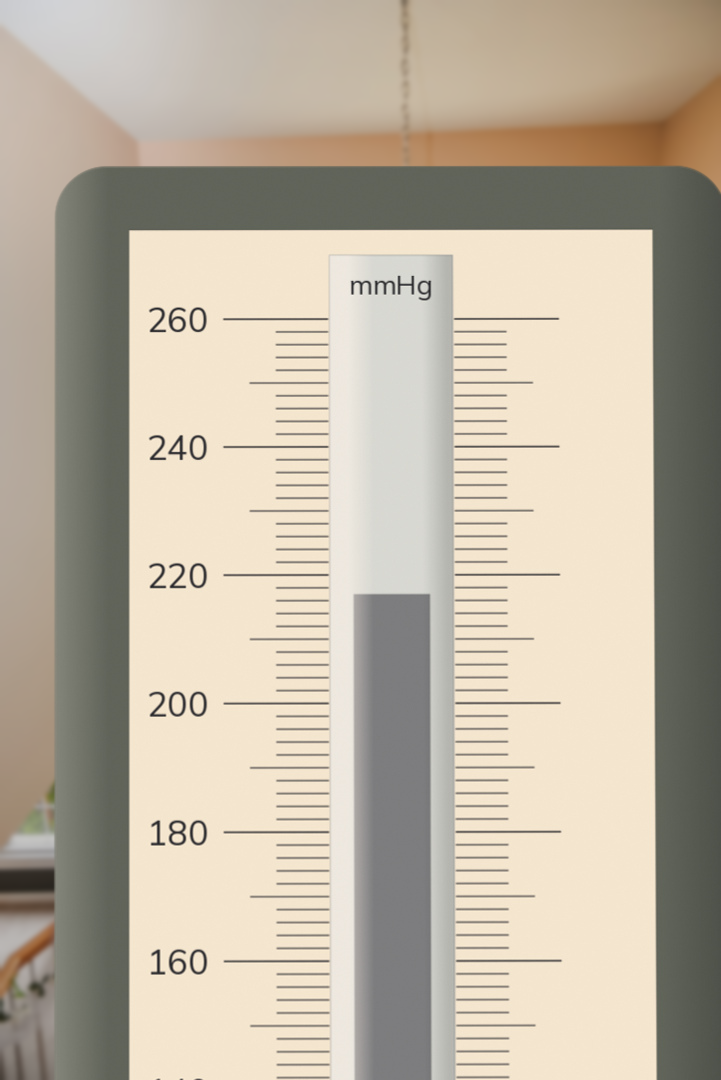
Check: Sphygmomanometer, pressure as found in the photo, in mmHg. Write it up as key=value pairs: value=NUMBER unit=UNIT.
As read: value=217 unit=mmHg
